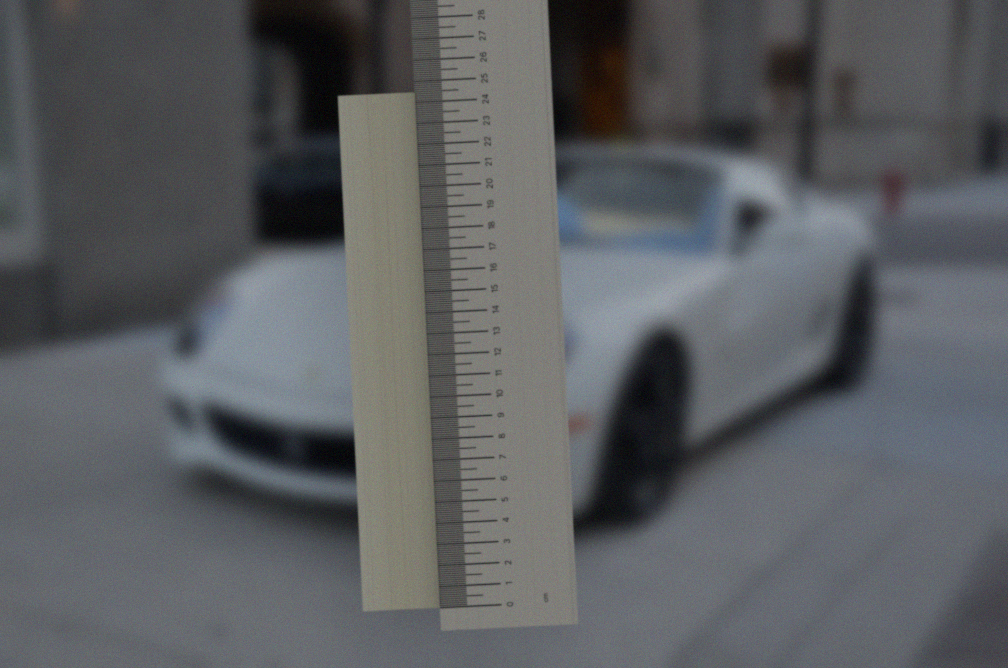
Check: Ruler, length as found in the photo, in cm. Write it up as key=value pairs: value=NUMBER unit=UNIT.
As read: value=24.5 unit=cm
